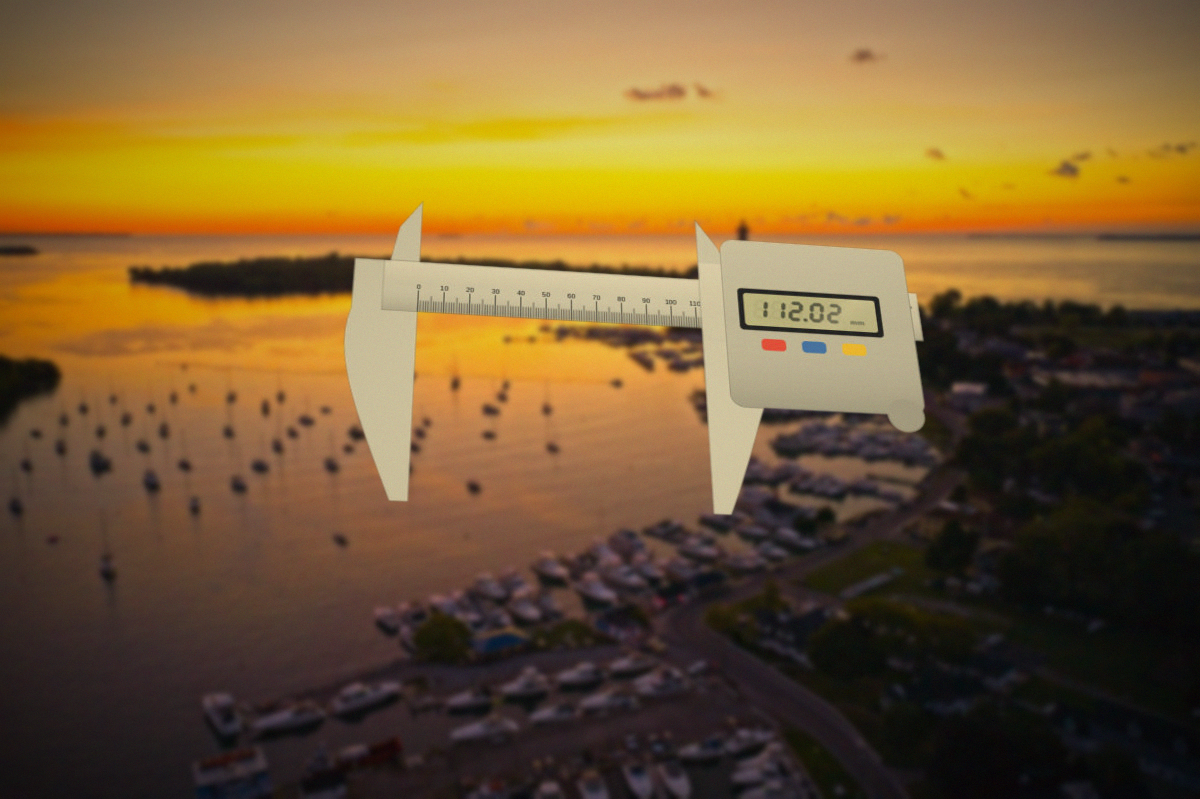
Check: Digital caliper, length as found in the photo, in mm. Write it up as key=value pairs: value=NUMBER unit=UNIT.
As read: value=112.02 unit=mm
